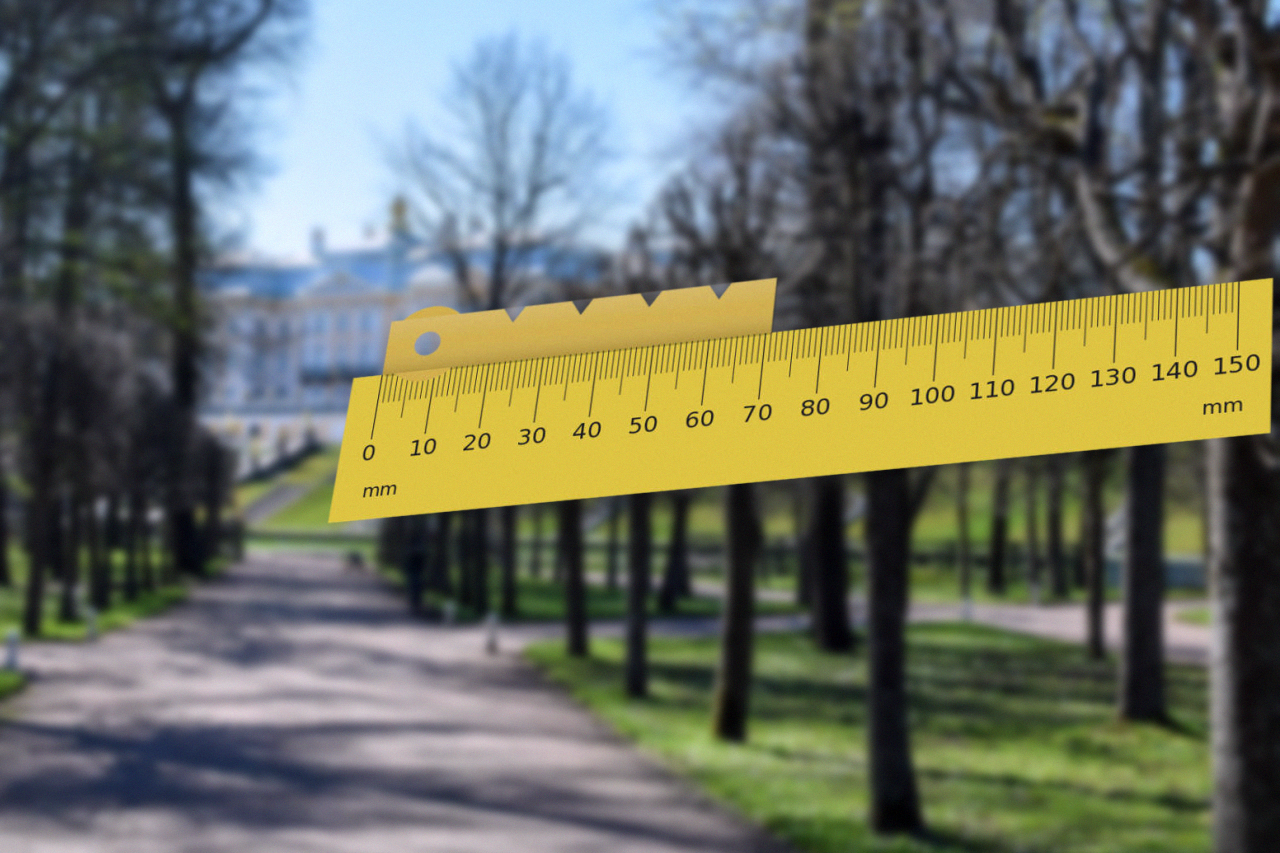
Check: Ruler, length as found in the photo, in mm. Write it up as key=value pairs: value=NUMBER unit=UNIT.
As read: value=71 unit=mm
